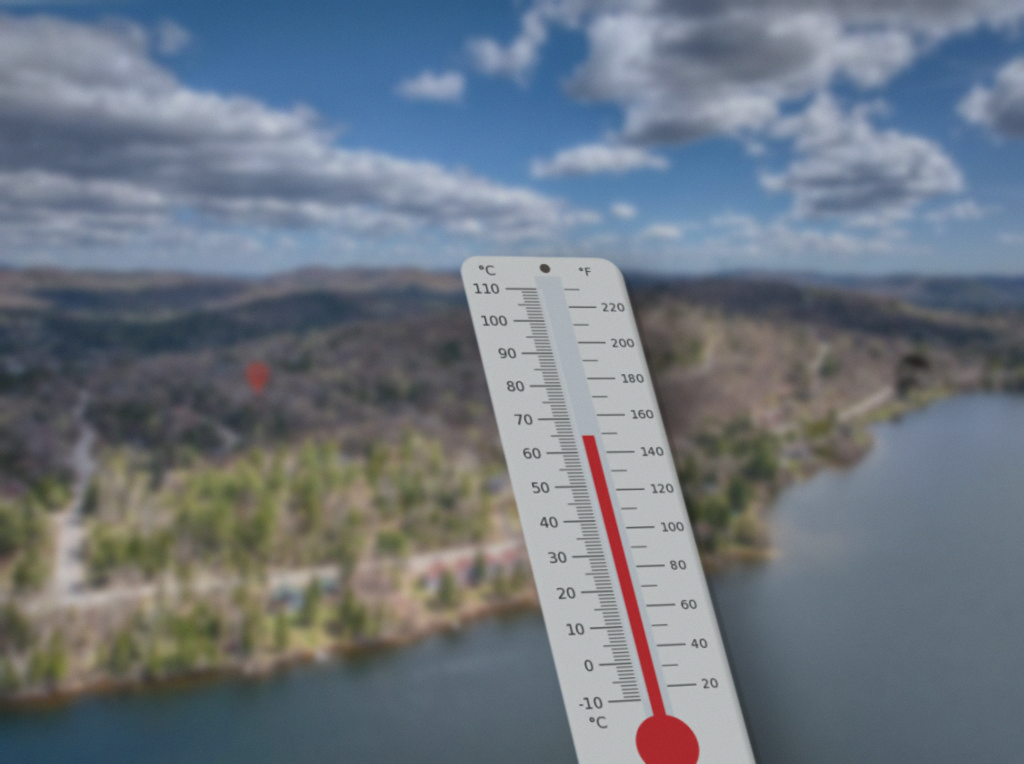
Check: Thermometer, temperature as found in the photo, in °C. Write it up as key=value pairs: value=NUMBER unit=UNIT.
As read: value=65 unit=°C
